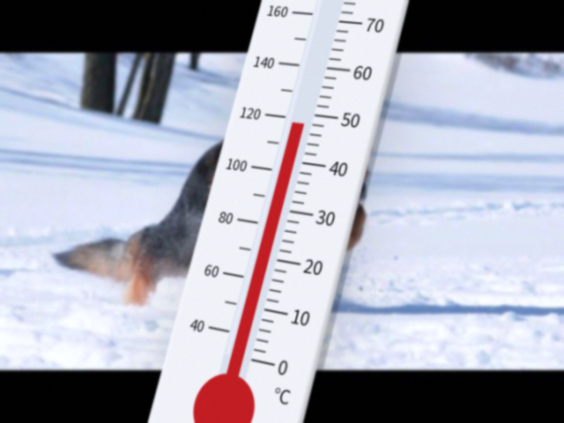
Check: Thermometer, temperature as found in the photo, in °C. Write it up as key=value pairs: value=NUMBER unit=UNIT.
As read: value=48 unit=°C
